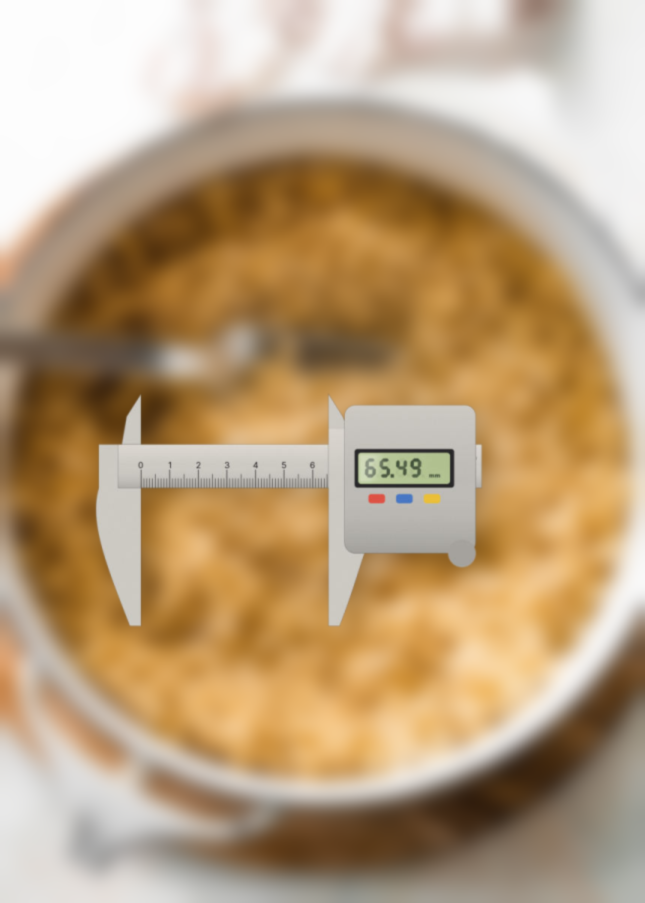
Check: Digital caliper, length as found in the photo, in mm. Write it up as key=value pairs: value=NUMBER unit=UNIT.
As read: value=65.49 unit=mm
